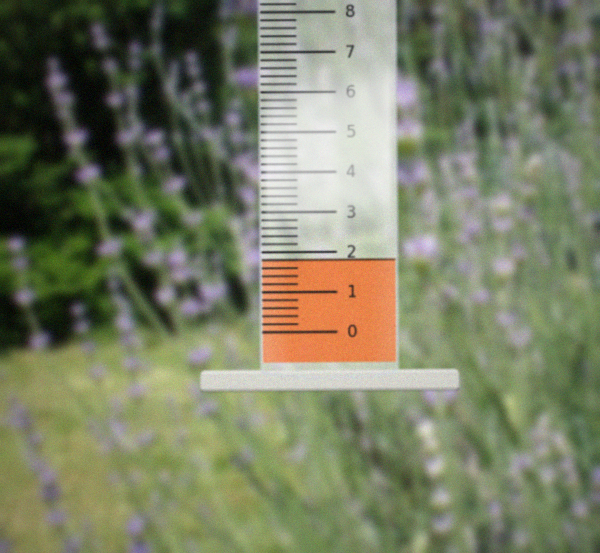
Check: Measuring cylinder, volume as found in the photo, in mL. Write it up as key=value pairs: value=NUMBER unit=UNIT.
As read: value=1.8 unit=mL
